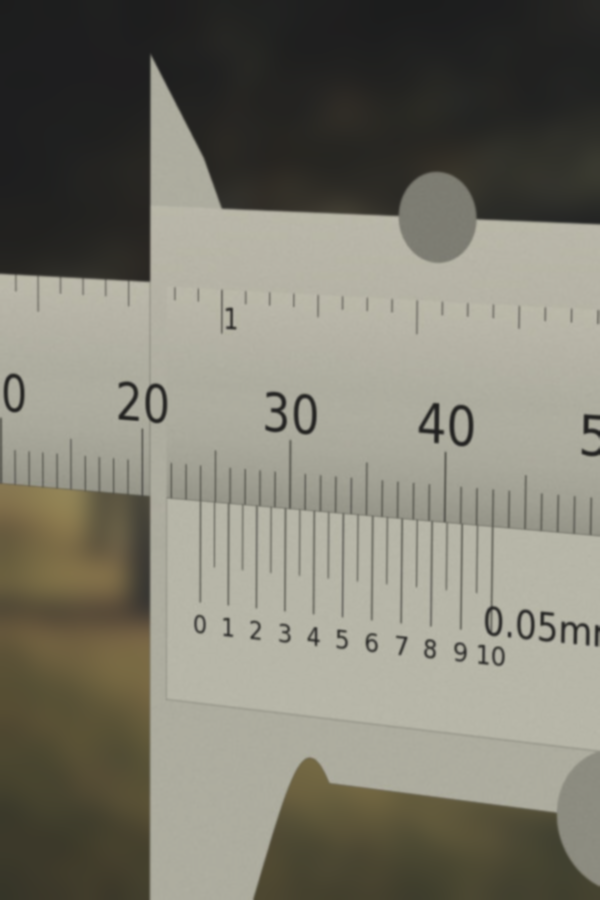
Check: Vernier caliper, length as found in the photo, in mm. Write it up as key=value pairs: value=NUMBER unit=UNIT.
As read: value=24.0 unit=mm
